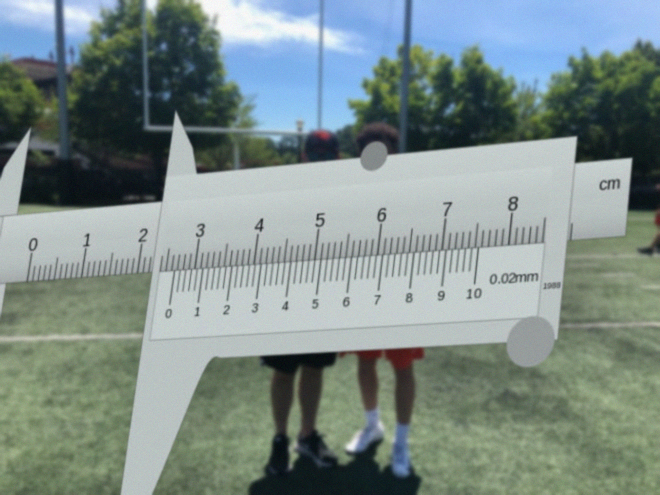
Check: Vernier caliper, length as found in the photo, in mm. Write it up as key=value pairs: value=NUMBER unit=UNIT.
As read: value=26.5 unit=mm
